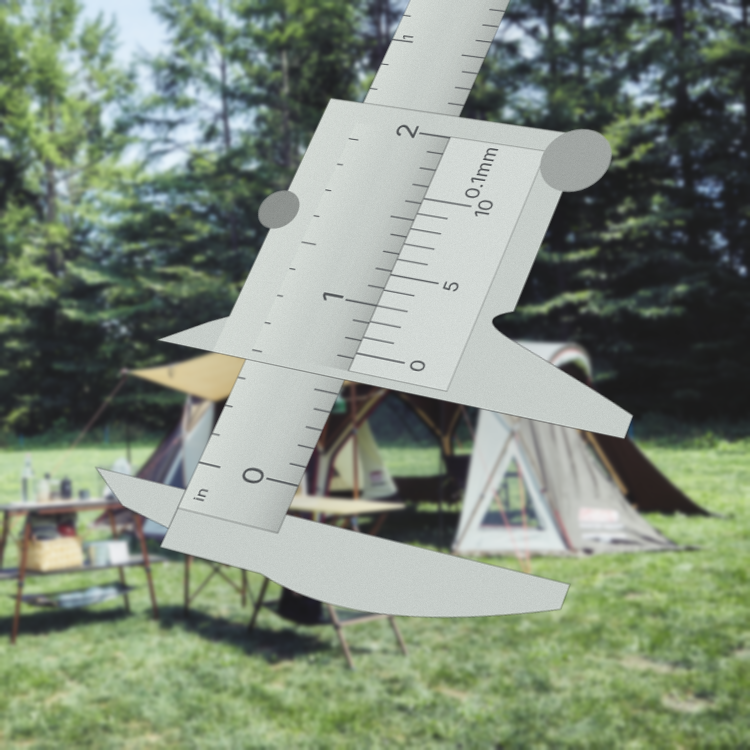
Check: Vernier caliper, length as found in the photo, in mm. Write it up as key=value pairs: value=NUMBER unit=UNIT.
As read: value=7.3 unit=mm
